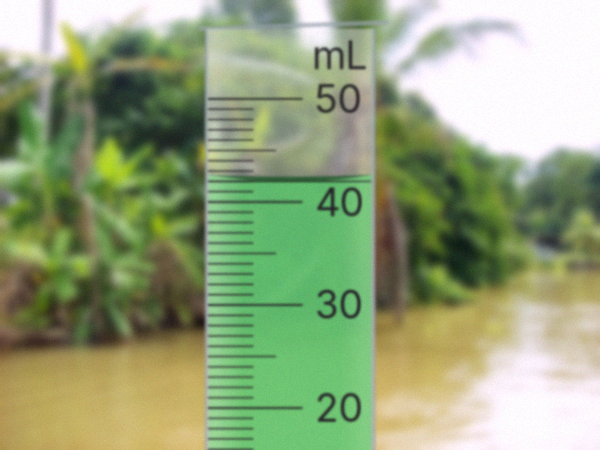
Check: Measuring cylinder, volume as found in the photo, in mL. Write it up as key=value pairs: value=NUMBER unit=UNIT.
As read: value=42 unit=mL
